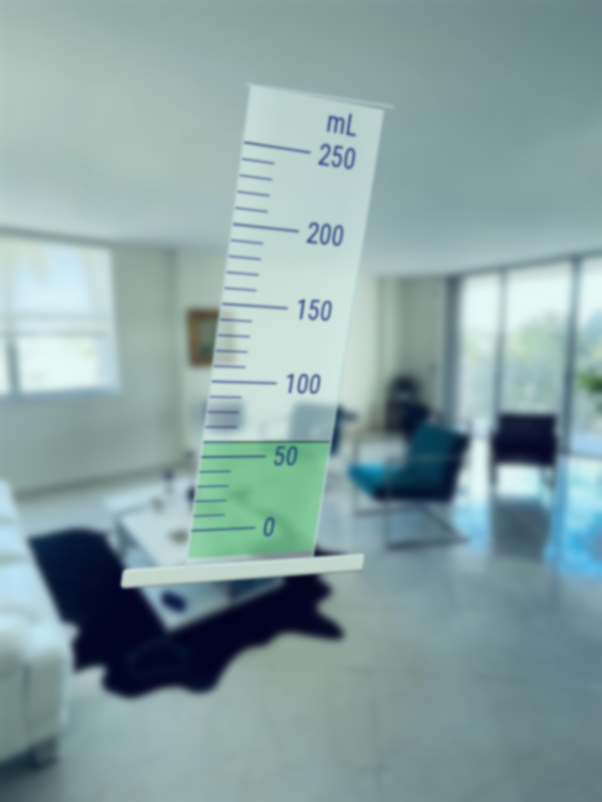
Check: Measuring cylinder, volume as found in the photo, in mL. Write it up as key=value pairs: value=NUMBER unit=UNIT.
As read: value=60 unit=mL
